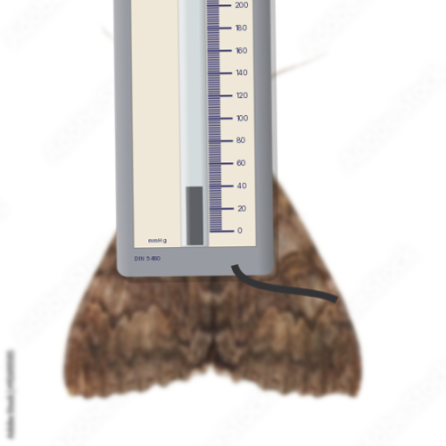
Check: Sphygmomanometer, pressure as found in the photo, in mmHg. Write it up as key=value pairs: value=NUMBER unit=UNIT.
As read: value=40 unit=mmHg
